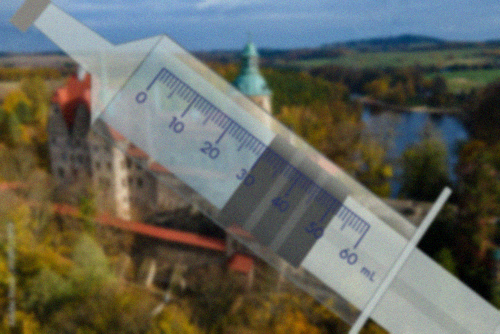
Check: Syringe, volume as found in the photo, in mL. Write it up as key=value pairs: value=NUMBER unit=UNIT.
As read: value=30 unit=mL
